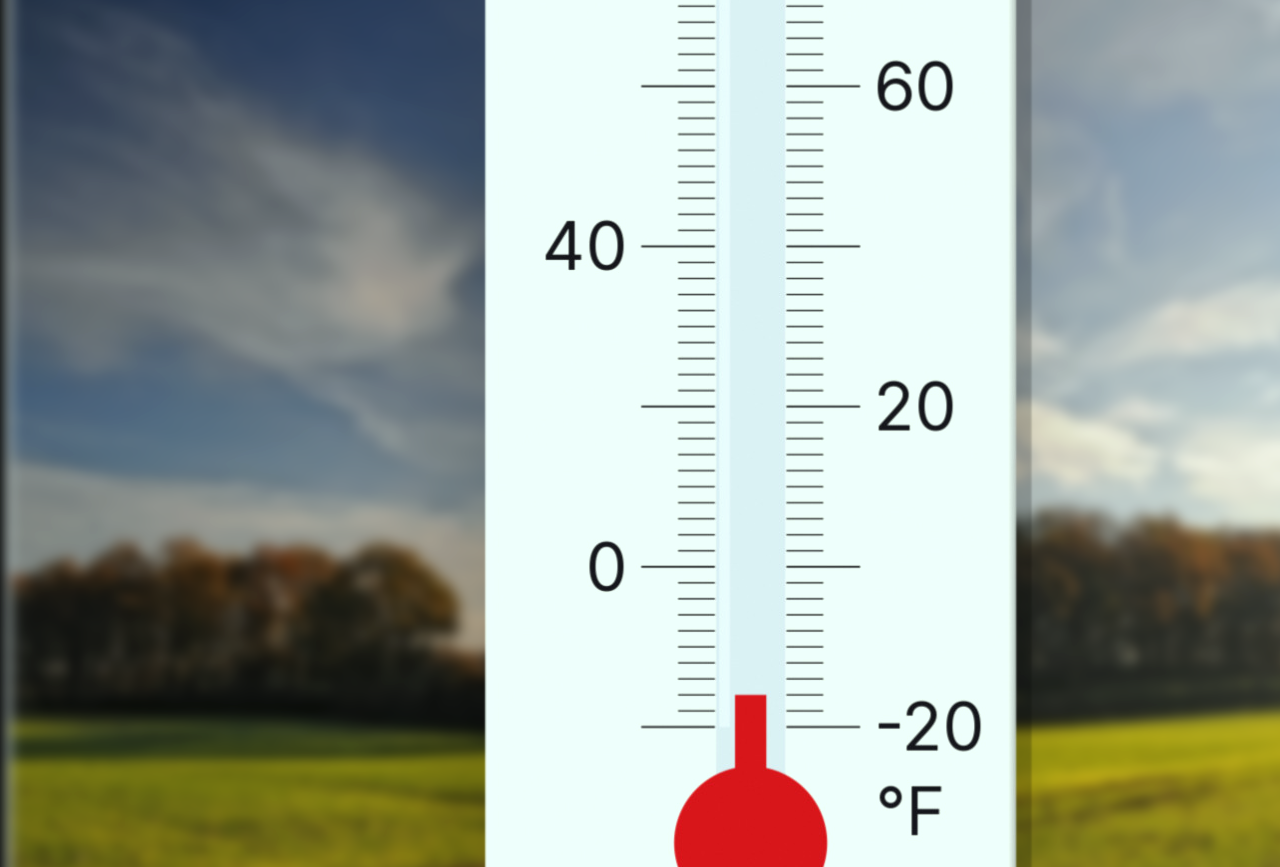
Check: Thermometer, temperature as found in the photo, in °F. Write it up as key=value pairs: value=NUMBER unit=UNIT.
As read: value=-16 unit=°F
